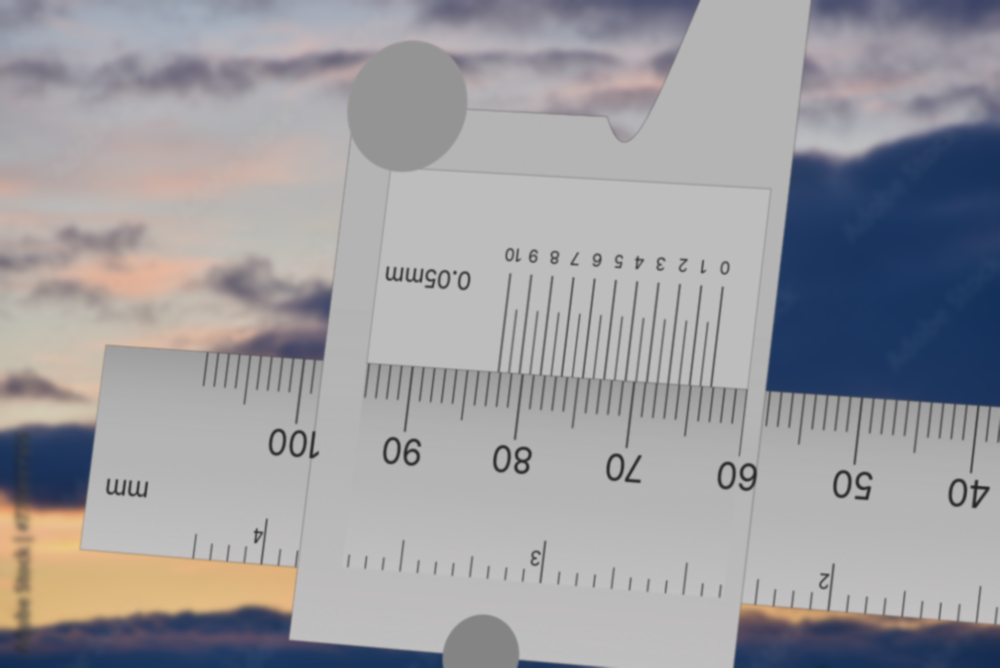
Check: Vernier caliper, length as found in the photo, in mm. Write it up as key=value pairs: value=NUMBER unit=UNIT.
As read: value=63.2 unit=mm
